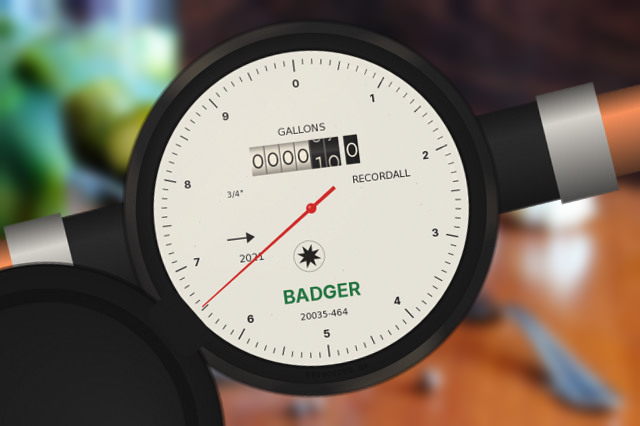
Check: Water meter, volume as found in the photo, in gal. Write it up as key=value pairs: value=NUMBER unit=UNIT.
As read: value=96.5 unit=gal
